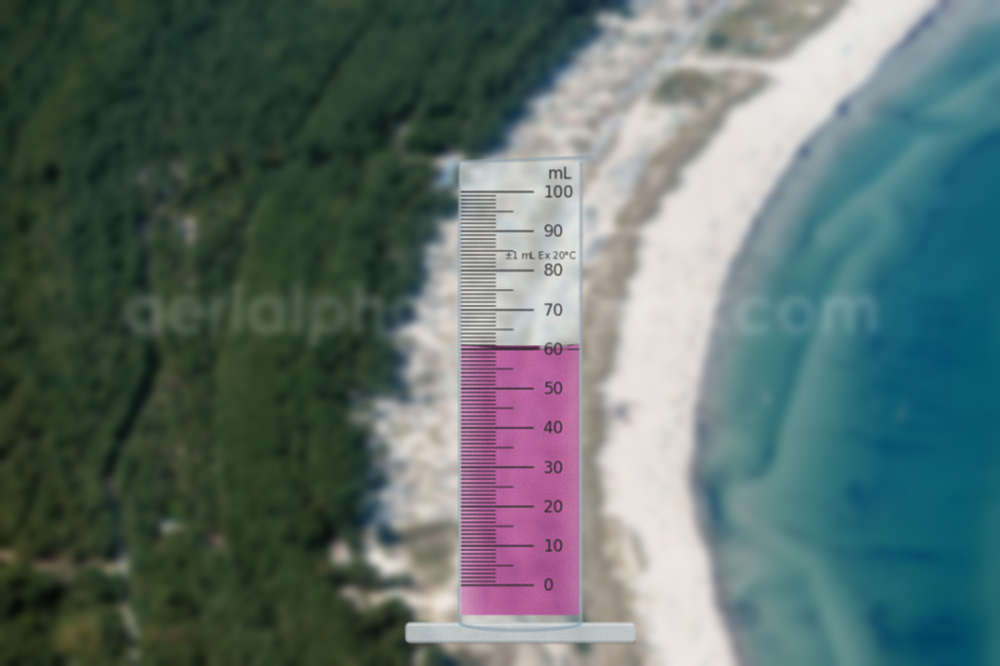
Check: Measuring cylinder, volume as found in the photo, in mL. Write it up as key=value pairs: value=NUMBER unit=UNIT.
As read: value=60 unit=mL
